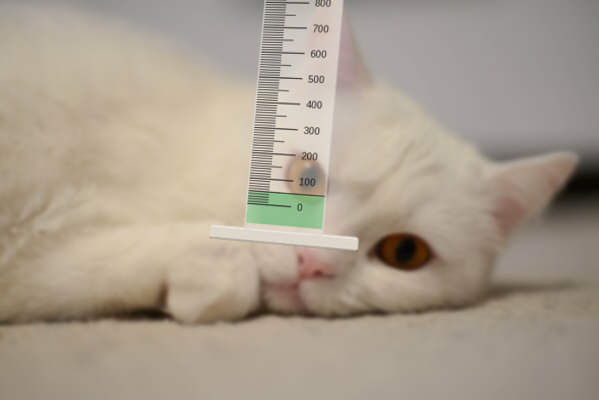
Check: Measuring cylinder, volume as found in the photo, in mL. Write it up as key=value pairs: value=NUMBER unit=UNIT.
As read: value=50 unit=mL
